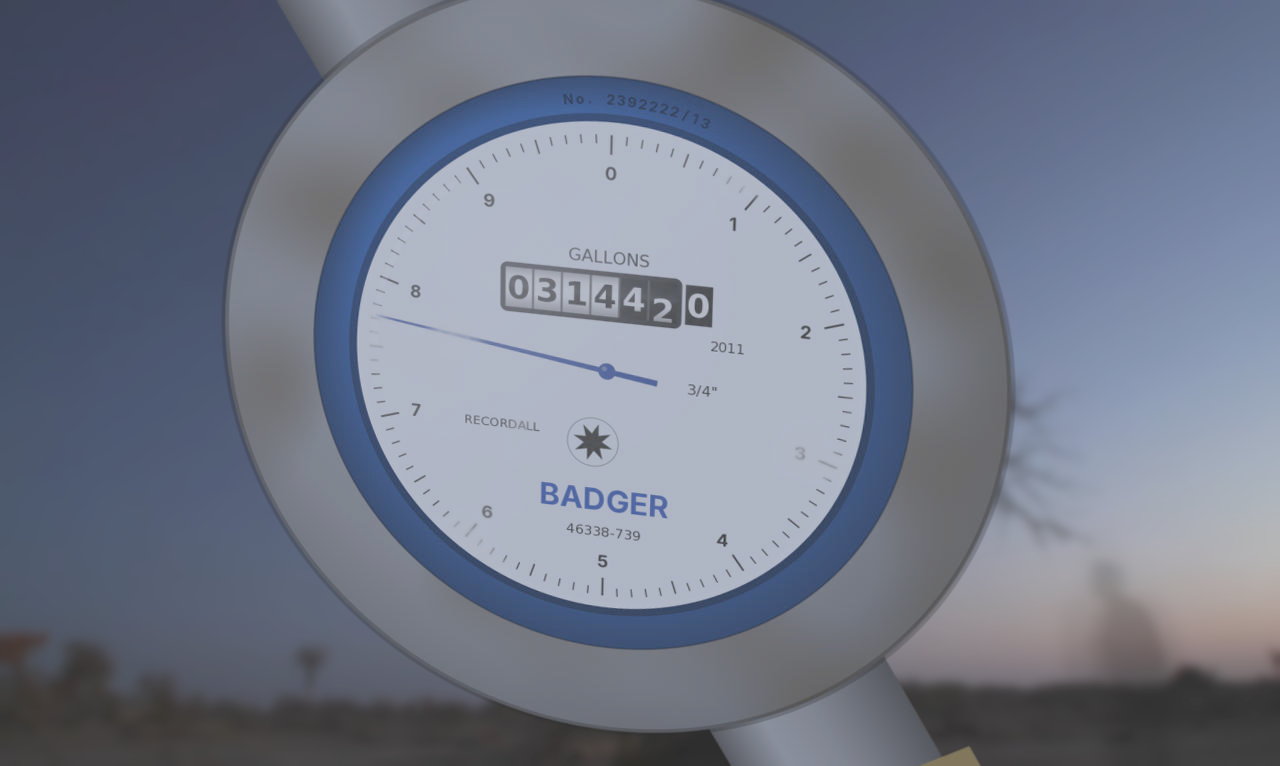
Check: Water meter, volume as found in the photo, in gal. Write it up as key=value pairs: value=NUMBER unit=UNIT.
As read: value=314417.7 unit=gal
